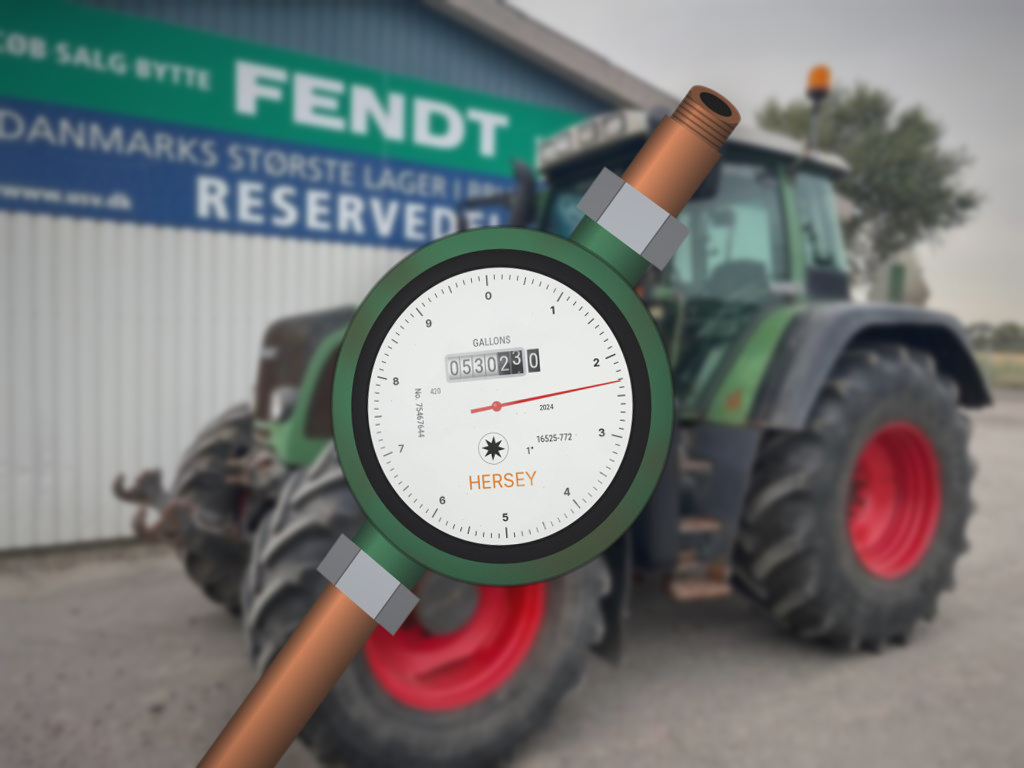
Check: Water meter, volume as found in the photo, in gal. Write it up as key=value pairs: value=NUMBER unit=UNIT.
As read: value=530232.3 unit=gal
